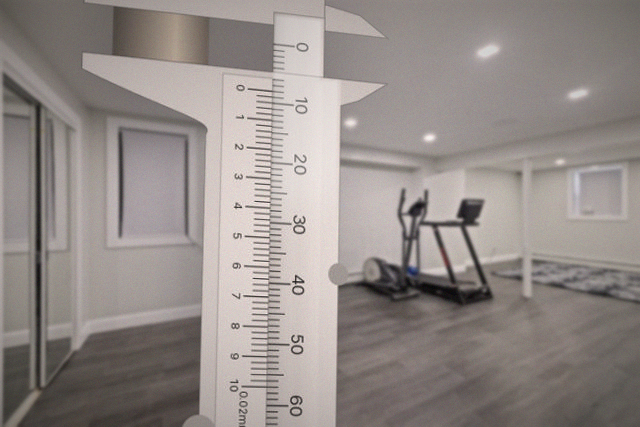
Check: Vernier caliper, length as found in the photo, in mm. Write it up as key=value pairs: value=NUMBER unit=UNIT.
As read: value=8.0 unit=mm
